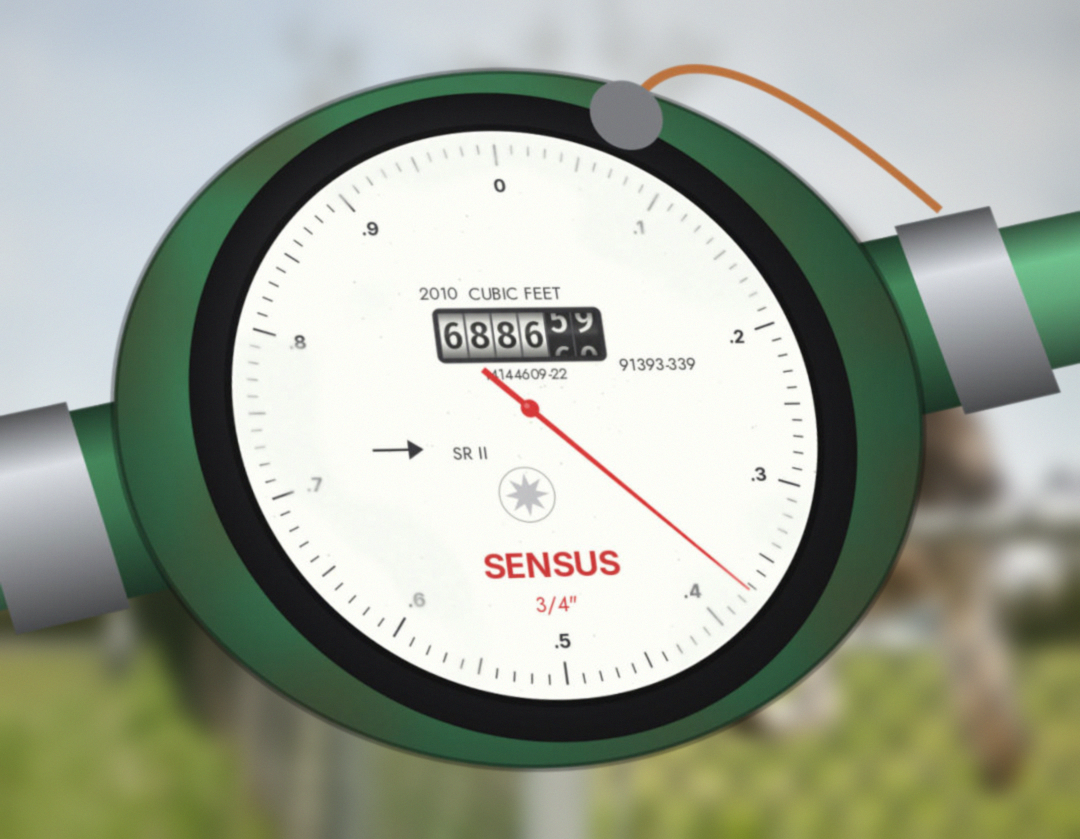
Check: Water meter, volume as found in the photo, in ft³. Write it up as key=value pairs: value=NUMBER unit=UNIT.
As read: value=688659.37 unit=ft³
